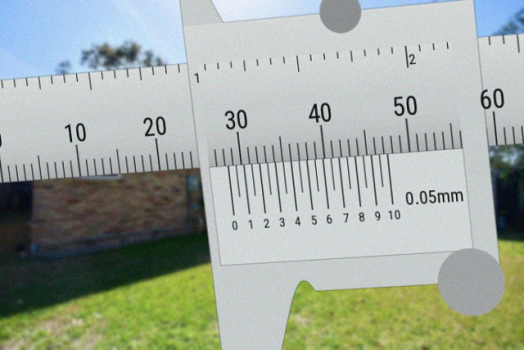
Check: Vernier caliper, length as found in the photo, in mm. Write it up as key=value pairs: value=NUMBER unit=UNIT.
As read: value=28.4 unit=mm
